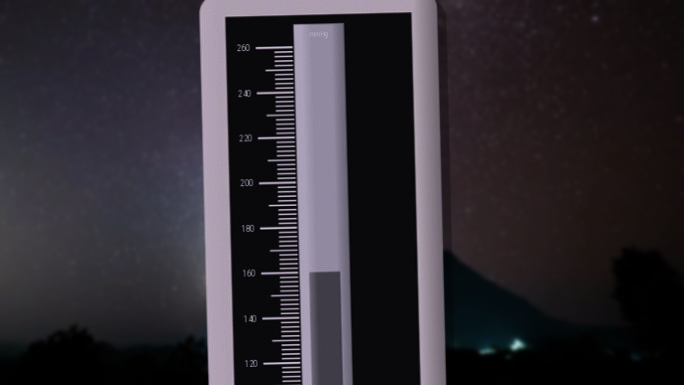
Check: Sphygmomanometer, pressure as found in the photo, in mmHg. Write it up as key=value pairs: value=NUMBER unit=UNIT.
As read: value=160 unit=mmHg
